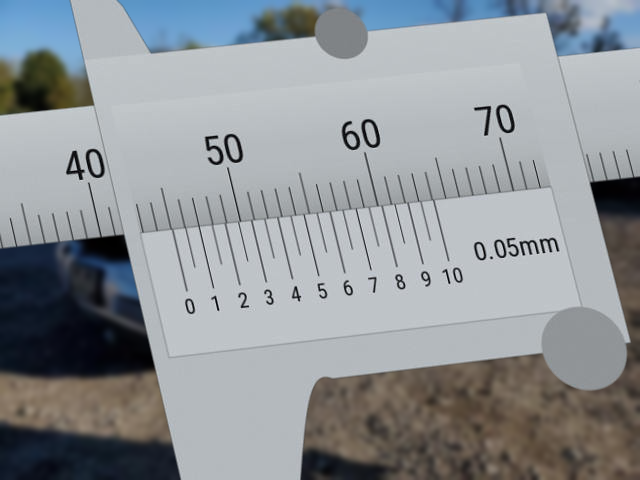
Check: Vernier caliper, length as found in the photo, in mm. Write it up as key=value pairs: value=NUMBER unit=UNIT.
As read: value=45.1 unit=mm
